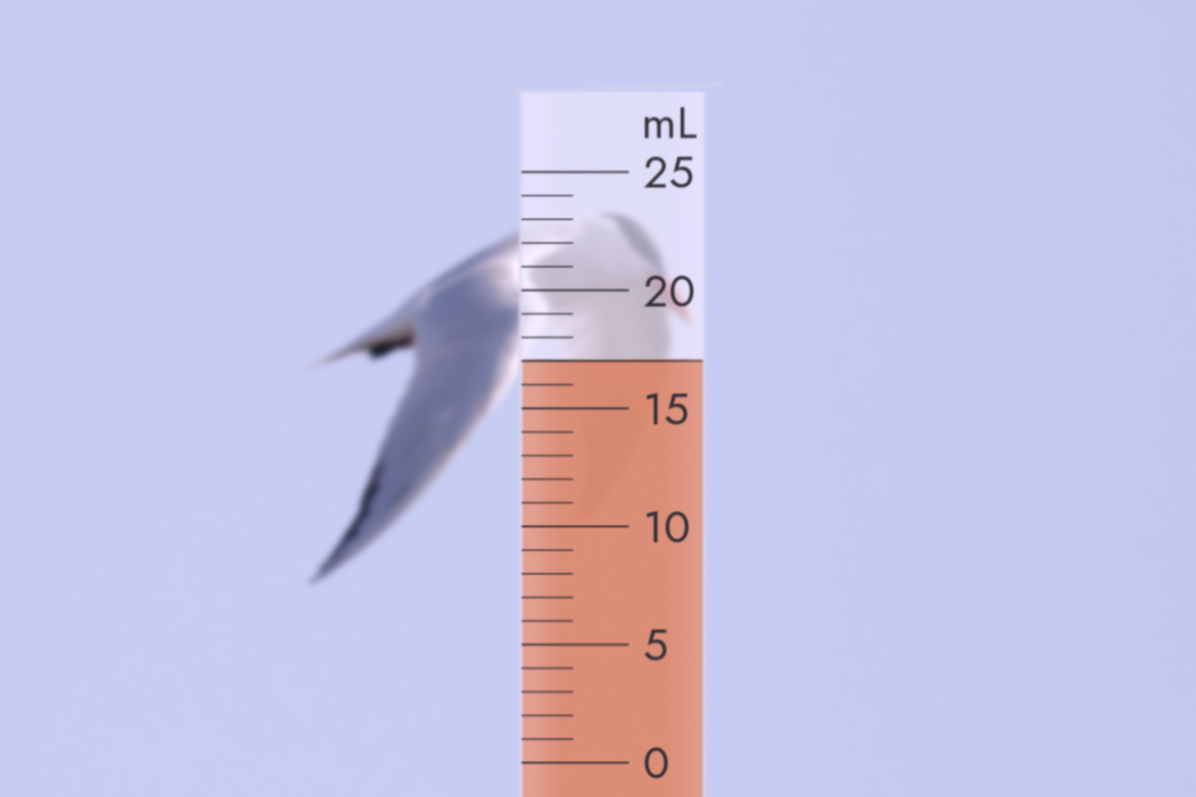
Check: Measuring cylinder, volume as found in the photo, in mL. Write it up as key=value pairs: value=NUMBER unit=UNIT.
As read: value=17 unit=mL
